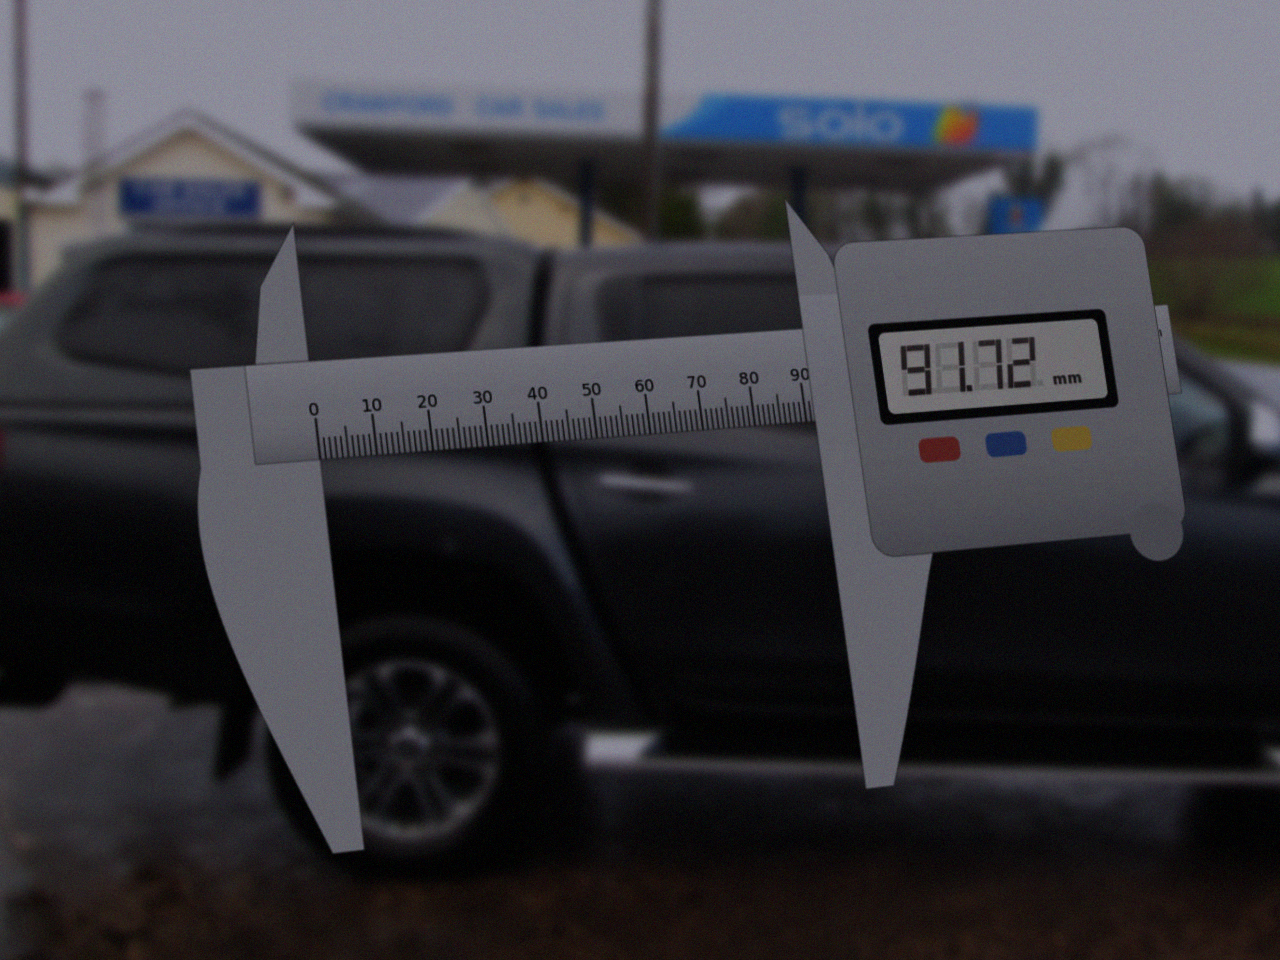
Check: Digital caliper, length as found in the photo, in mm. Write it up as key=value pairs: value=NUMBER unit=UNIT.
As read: value=91.72 unit=mm
